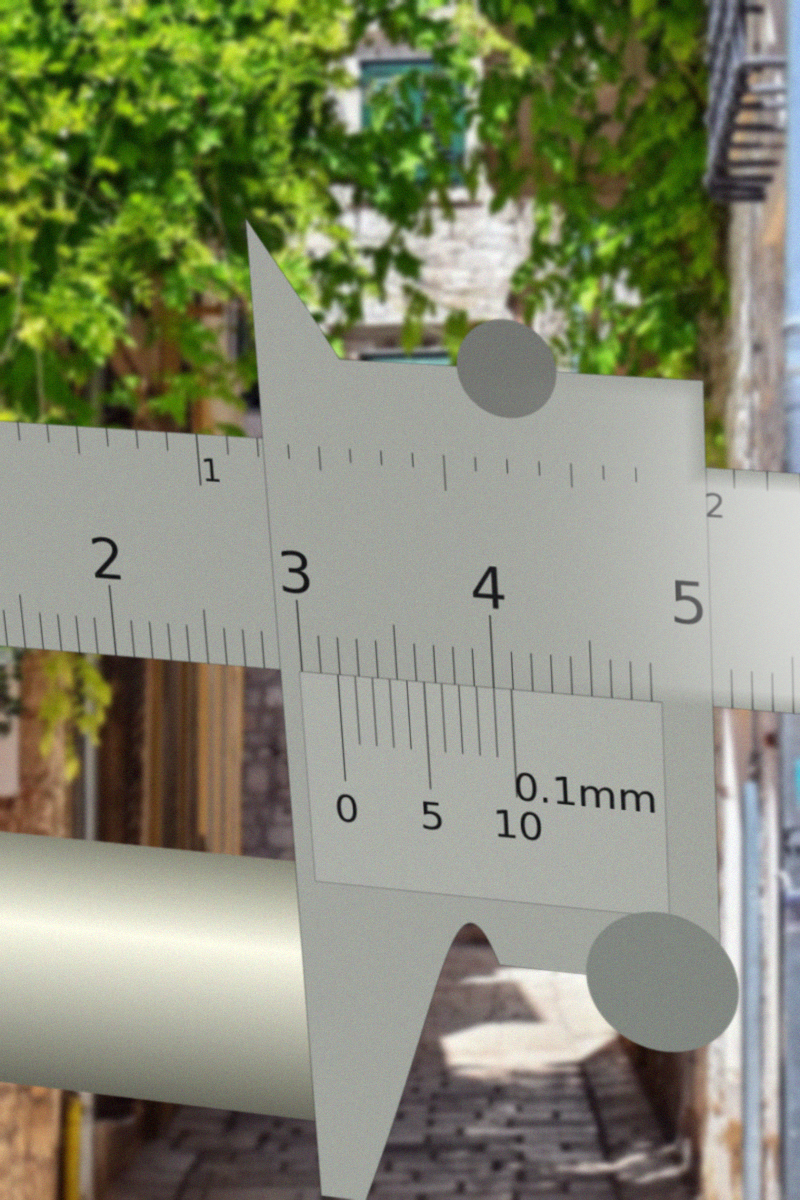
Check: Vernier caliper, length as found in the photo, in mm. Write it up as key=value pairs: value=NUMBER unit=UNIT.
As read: value=31.9 unit=mm
